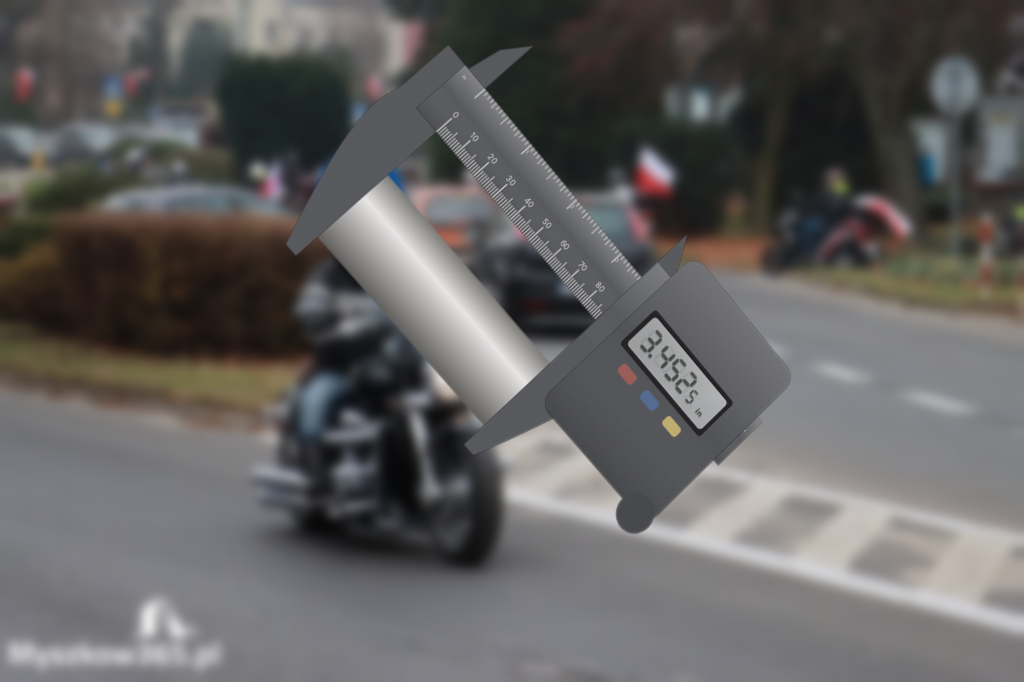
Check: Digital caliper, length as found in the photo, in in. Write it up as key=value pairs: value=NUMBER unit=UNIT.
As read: value=3.4525 unit=in
